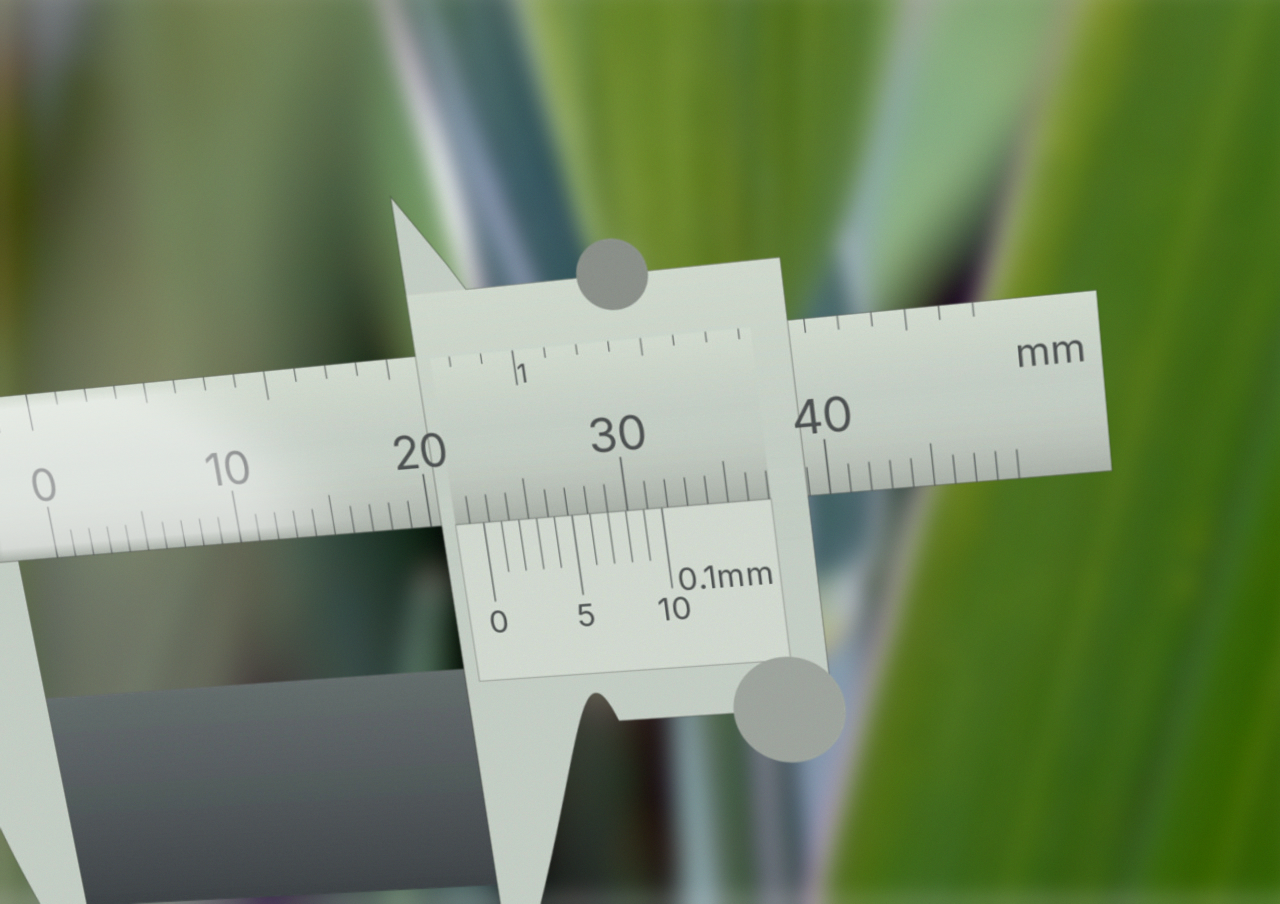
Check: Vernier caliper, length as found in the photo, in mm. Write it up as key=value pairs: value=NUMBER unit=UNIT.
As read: value=22.7 unit=mm
